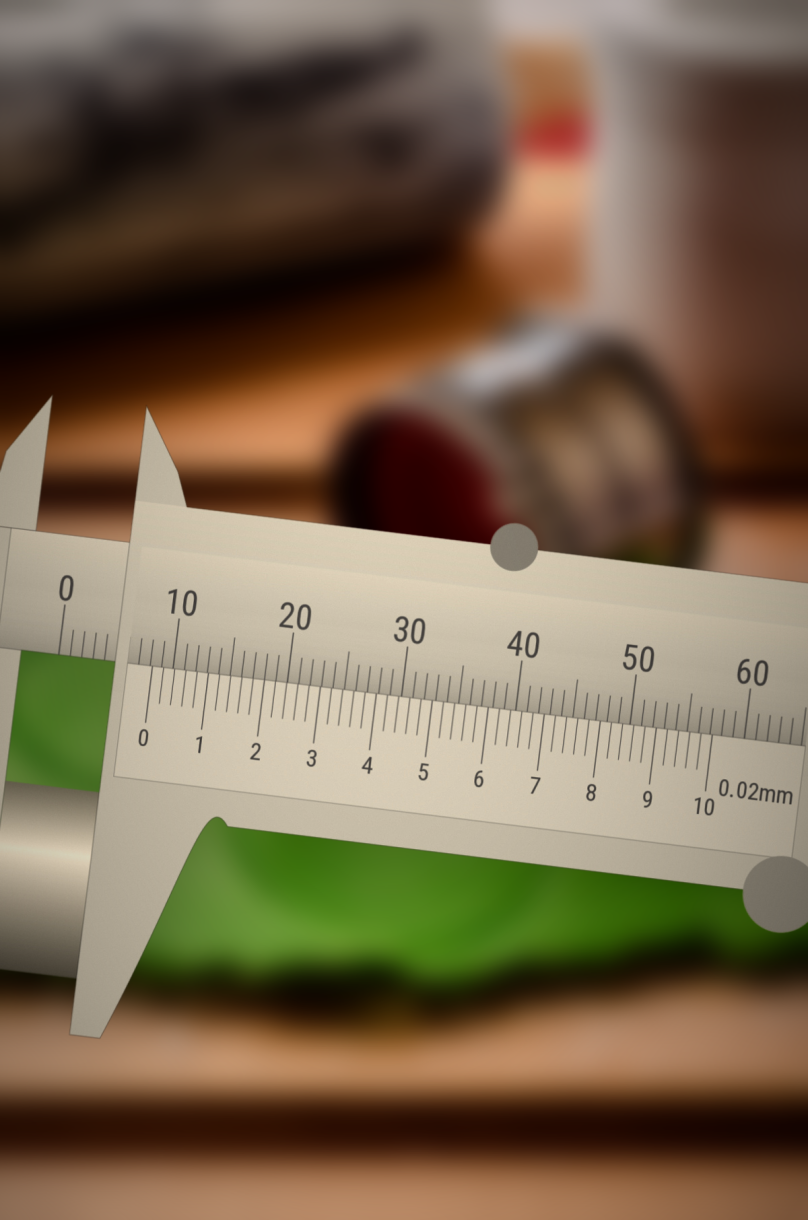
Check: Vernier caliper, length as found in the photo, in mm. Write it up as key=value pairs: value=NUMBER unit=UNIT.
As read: value=8.2 unit=mm
